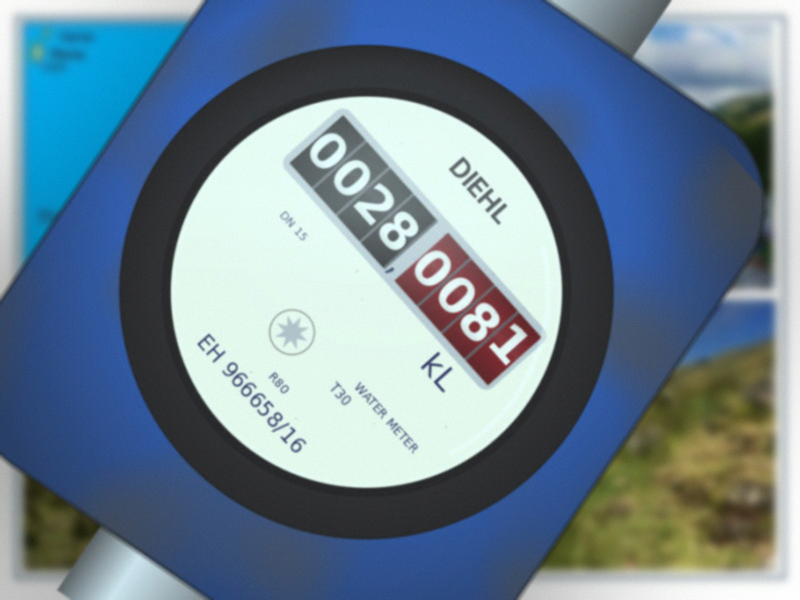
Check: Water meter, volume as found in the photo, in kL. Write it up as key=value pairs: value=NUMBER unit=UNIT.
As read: value=28.0081 unit=kL
